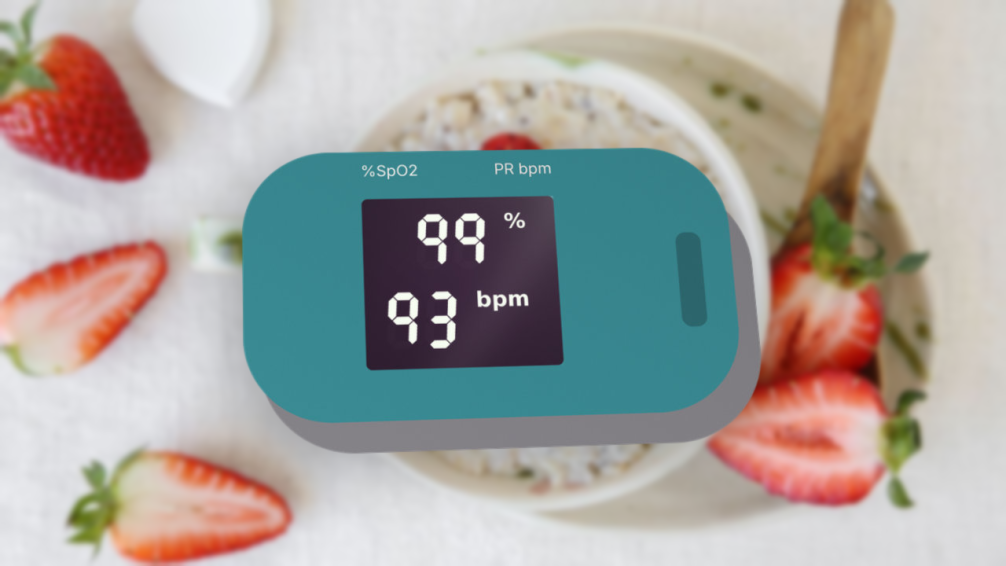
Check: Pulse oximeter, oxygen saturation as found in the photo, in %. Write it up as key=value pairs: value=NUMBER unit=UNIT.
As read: value=99 unit=%
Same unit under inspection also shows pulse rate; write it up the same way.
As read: value=93 unit=bpm
